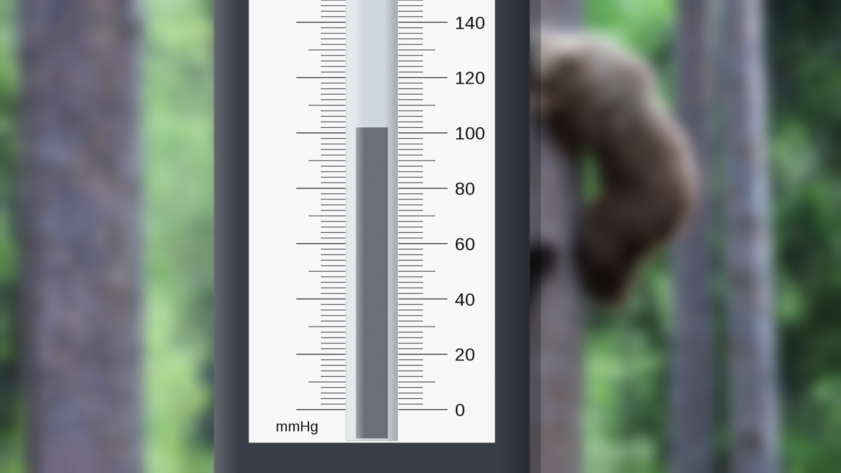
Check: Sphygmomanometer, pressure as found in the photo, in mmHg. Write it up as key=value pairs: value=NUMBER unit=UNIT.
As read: value=102 unit=mmHg
